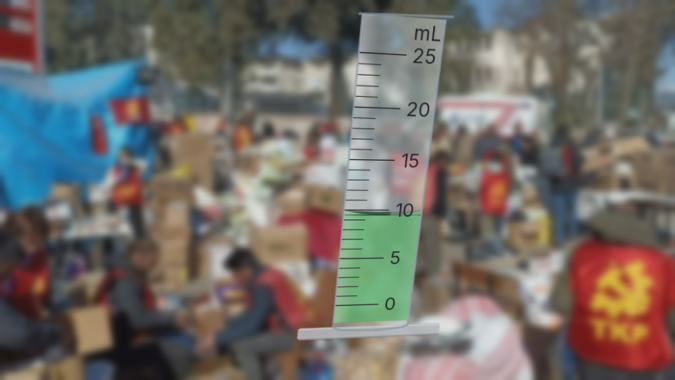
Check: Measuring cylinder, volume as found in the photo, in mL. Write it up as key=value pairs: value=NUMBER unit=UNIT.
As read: value=9.5 unit=mL
